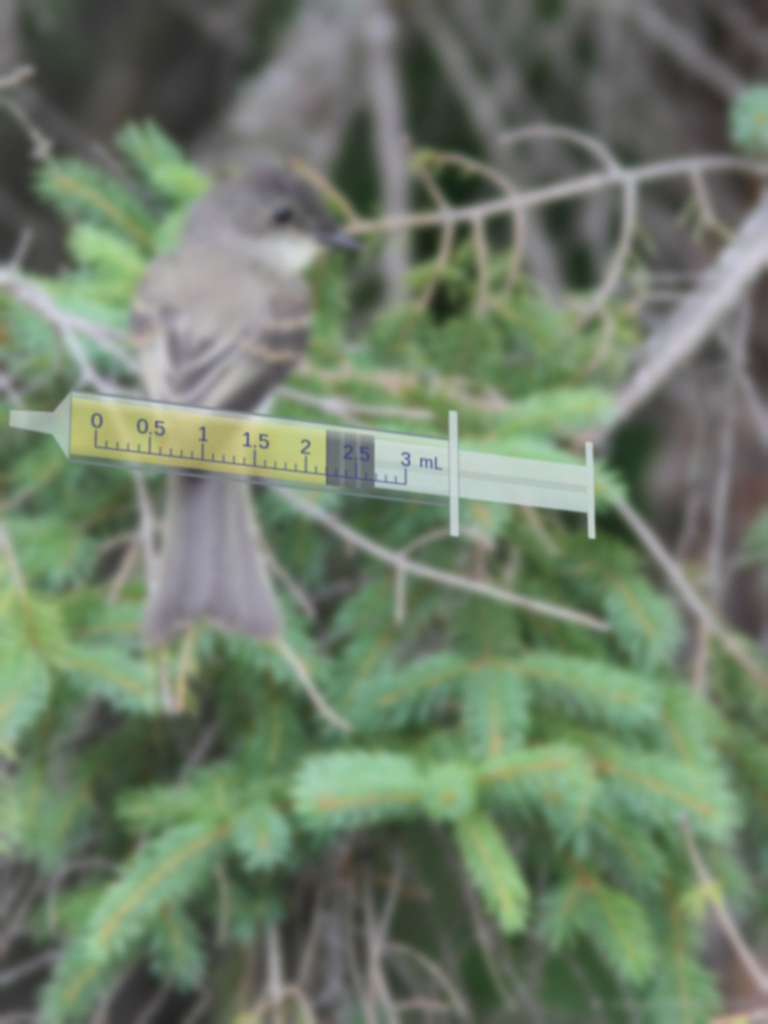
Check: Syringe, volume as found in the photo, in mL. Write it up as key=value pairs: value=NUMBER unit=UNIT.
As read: value=2.2 unit=mL
